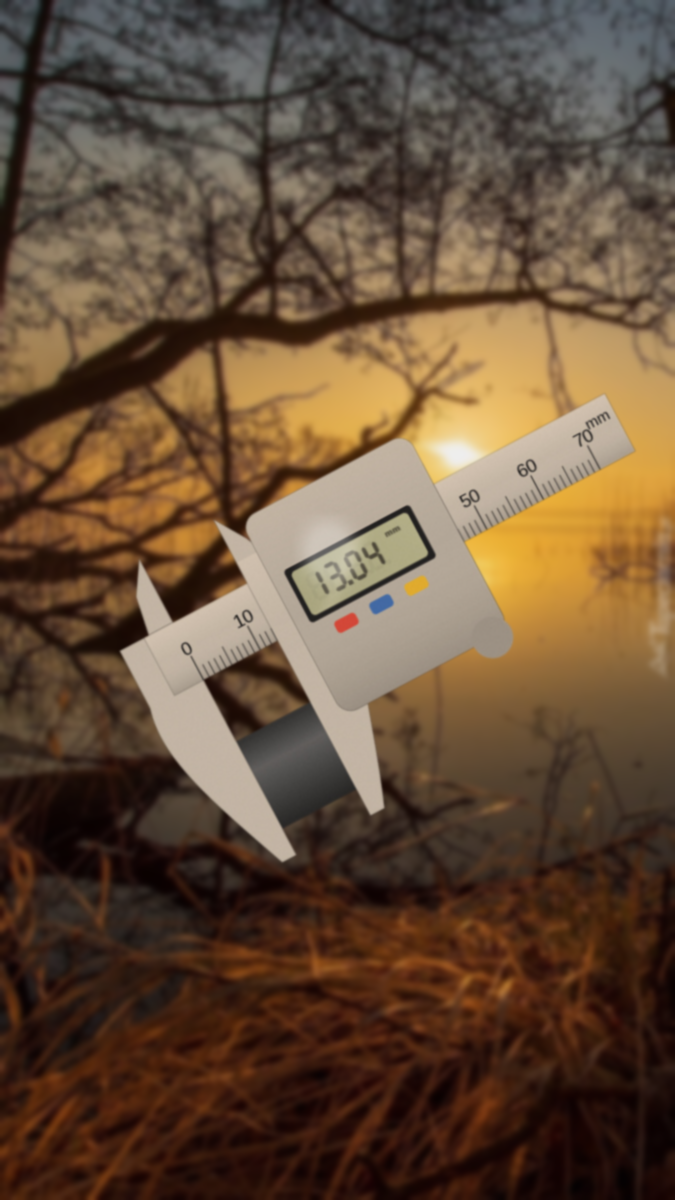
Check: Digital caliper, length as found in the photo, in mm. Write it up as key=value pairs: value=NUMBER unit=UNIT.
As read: value=13.04 unit=mm
